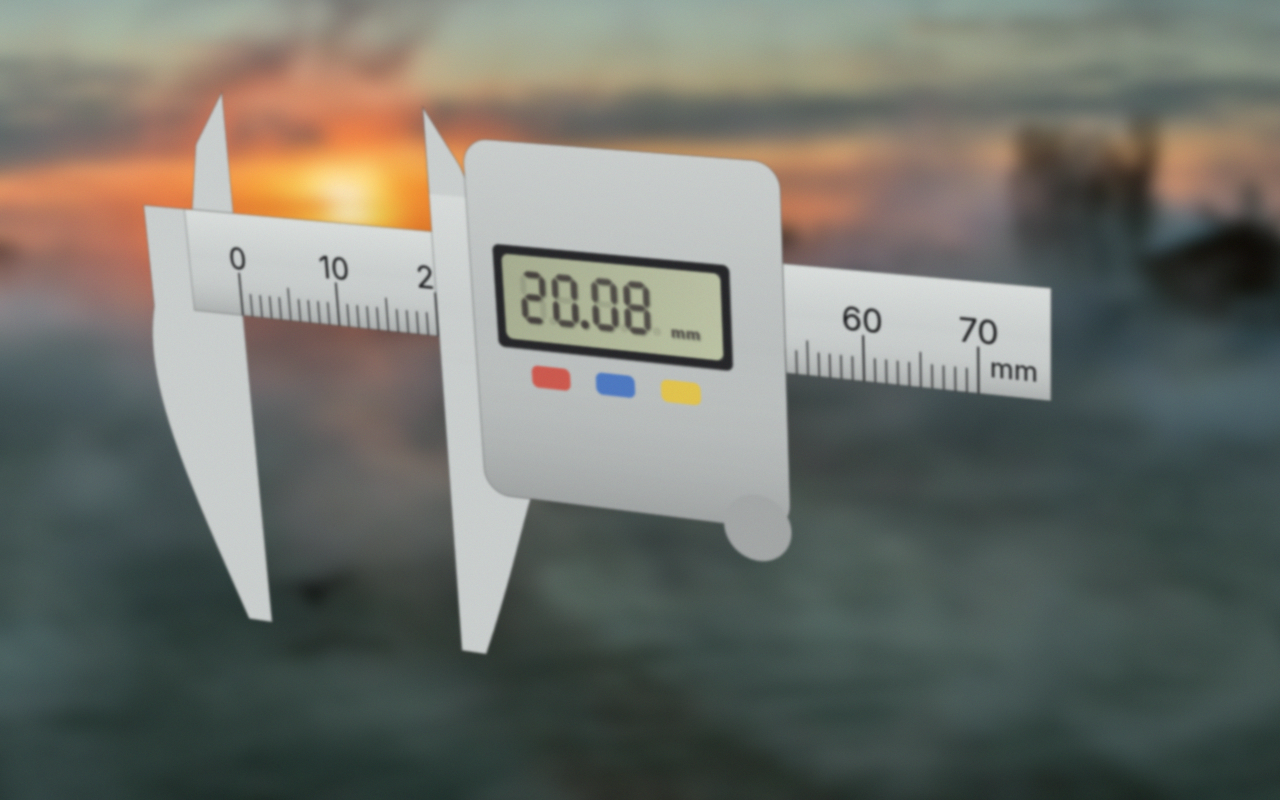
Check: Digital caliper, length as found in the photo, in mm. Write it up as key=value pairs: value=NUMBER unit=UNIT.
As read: value=20.08 unit=mm
